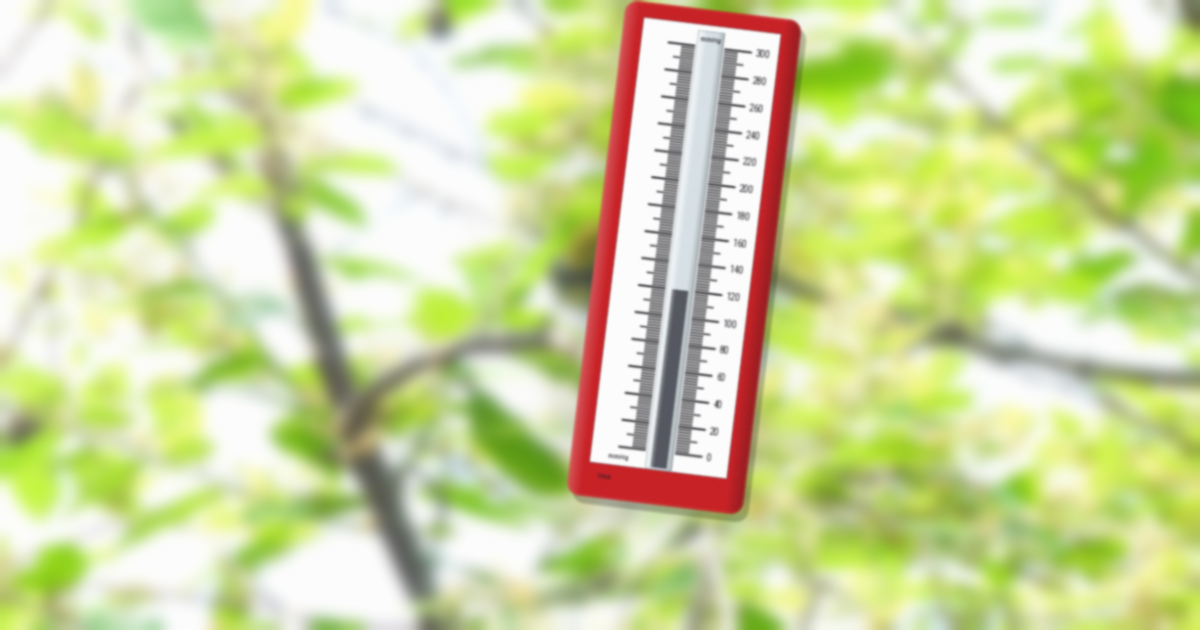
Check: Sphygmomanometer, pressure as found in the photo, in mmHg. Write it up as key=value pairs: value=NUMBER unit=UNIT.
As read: value=120 unit=mmHg
